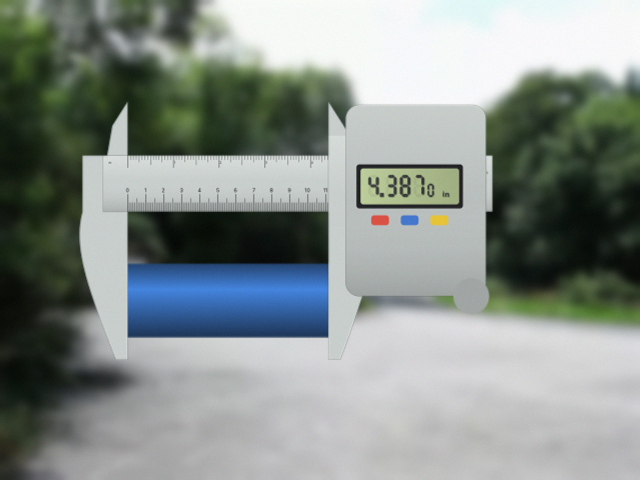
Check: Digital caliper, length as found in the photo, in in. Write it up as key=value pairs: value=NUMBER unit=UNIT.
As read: value=4.3870 unit=in
